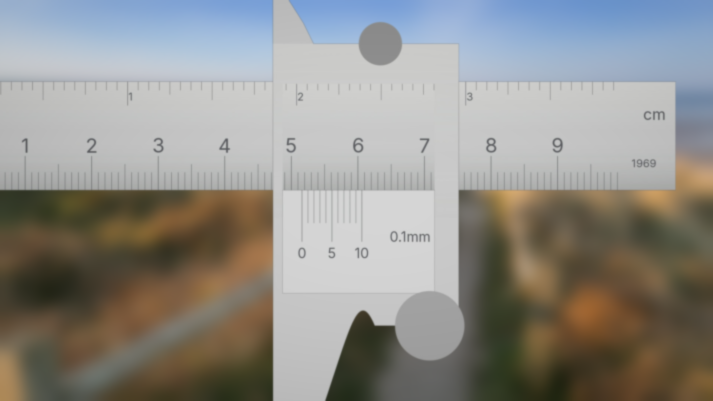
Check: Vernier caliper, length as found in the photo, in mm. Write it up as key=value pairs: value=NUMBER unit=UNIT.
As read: value=51.6 unit=mm
